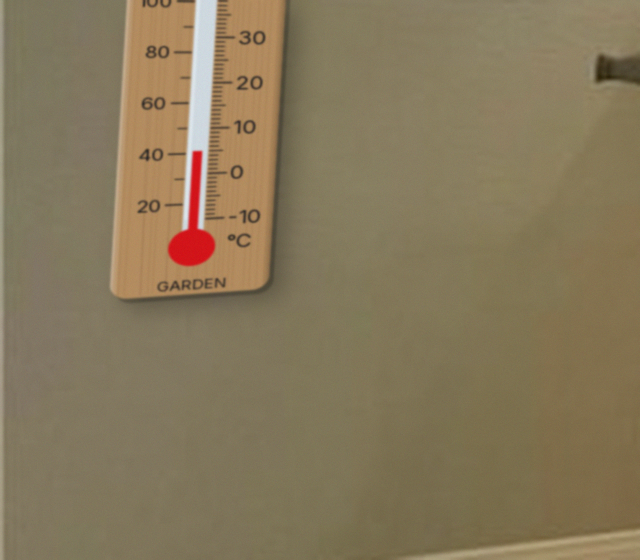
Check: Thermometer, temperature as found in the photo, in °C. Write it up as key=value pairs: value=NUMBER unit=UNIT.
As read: value=5 unit=°C
